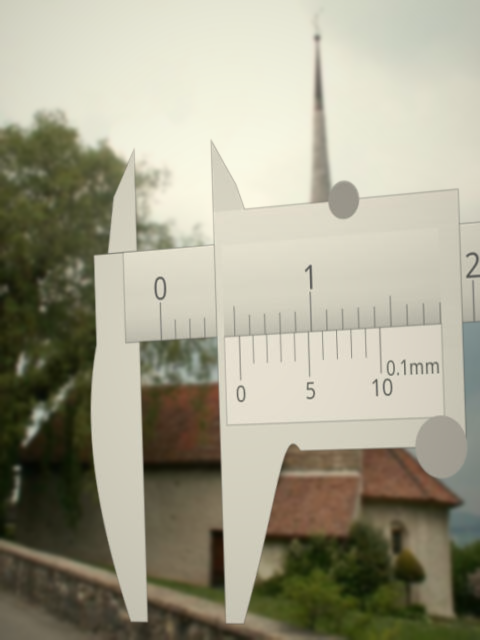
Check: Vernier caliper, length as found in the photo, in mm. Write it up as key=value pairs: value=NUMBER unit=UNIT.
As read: value=5.3 unit=mm
